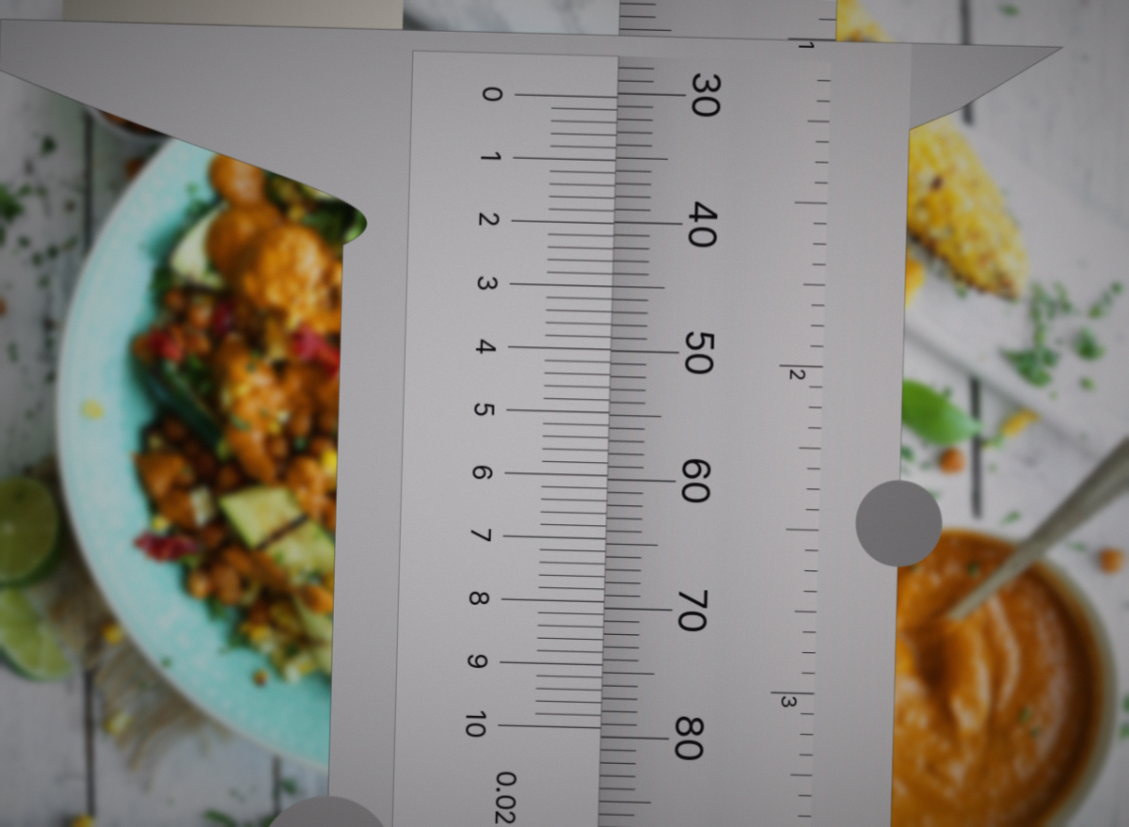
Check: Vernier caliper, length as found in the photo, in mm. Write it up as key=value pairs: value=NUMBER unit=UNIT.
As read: value=30.3 unit=mm
